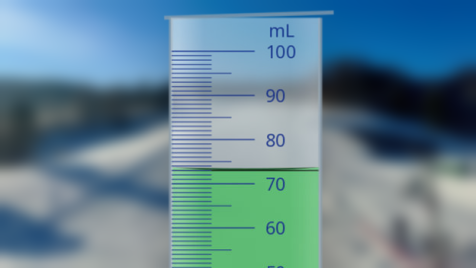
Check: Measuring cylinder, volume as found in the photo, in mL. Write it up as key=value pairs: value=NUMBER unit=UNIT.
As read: value=73 unit=mL
